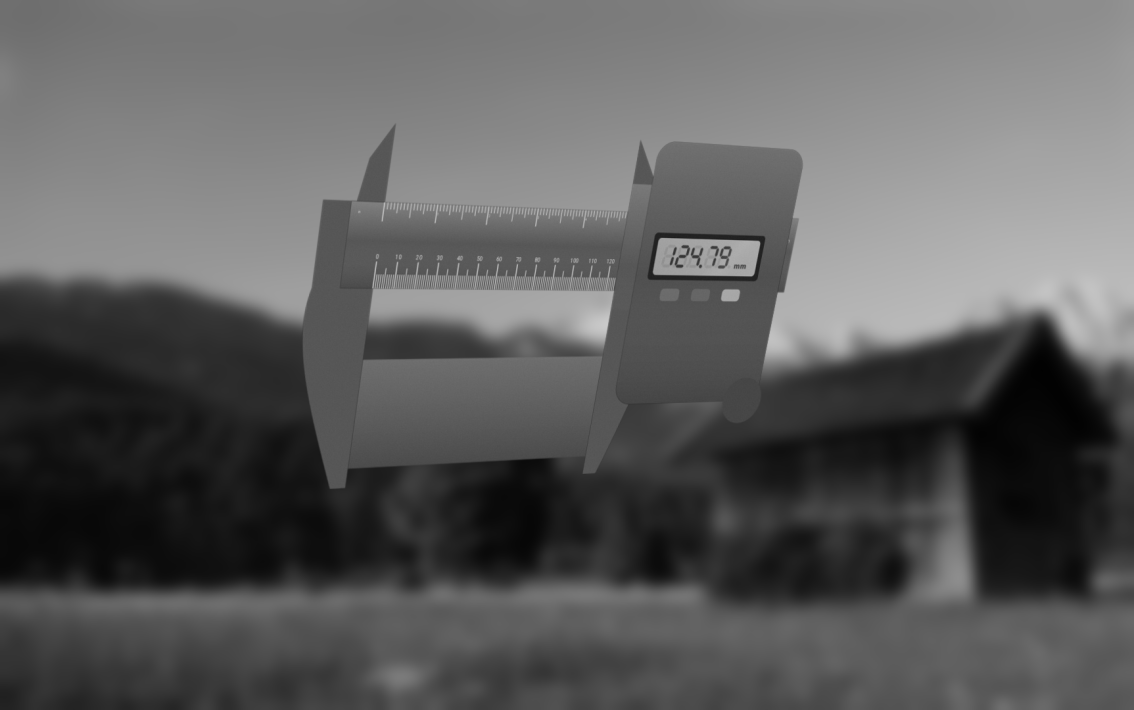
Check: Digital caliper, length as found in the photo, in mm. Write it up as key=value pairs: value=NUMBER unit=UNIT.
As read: value=124.79 unit=mm
